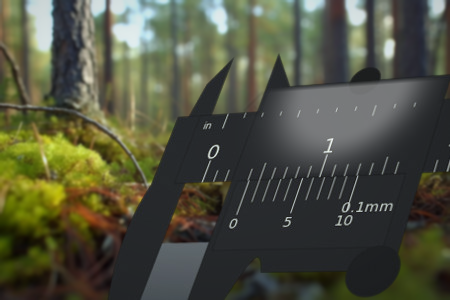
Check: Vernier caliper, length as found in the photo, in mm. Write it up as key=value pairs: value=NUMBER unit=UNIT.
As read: value=4.1 unit=mm
